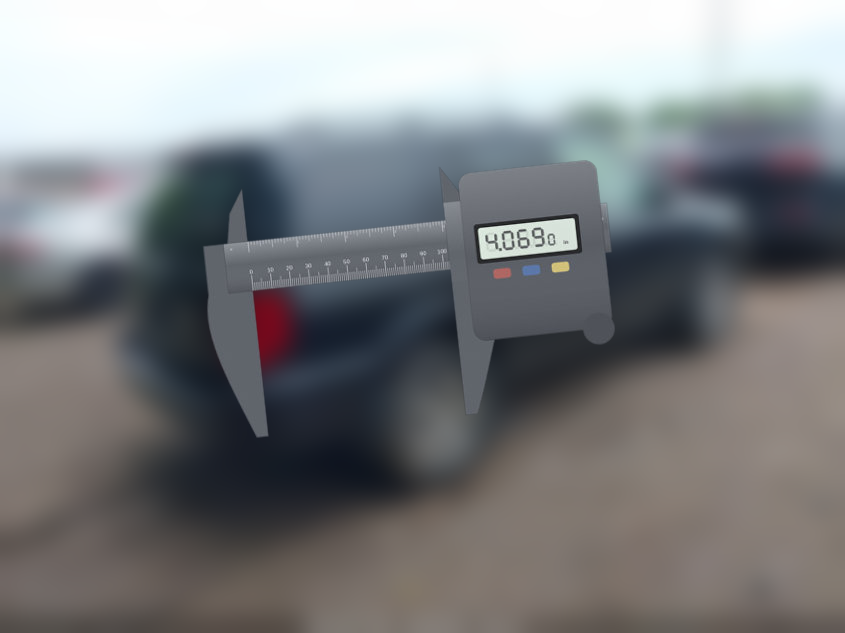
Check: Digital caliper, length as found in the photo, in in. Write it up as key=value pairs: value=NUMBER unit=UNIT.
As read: value=4.0690 unit=in
